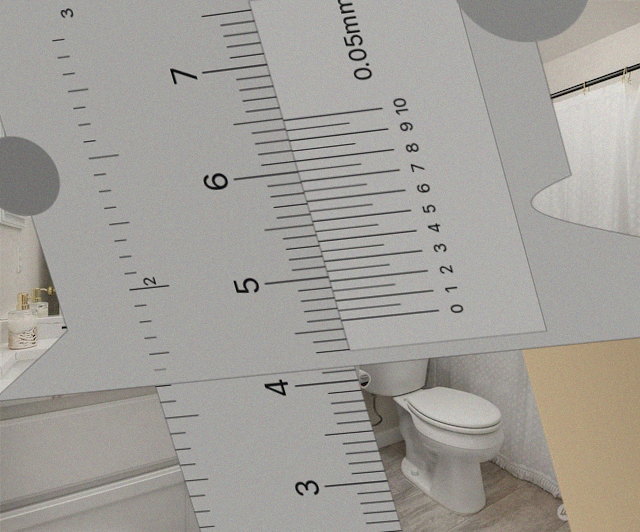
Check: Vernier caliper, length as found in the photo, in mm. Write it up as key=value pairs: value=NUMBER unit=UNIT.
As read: value=45.8 unit=mm
